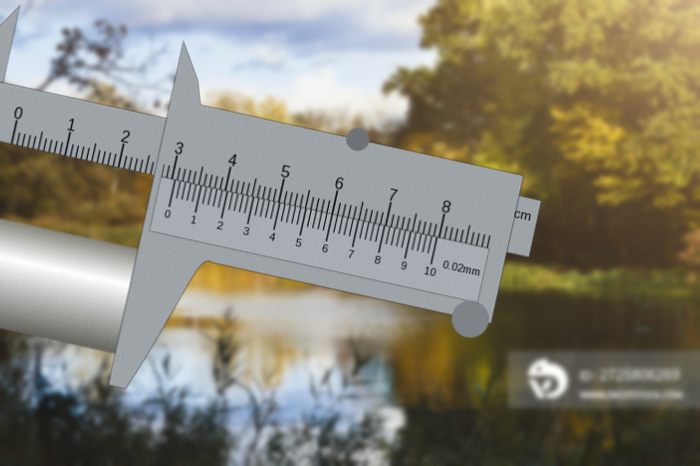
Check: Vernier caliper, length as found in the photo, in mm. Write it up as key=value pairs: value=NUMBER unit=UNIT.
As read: value=30.6 unit=mm
